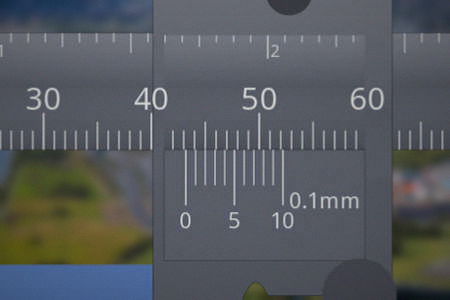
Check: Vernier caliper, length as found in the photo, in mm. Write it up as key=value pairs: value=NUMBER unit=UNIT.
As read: value=43.2 unit=mm
